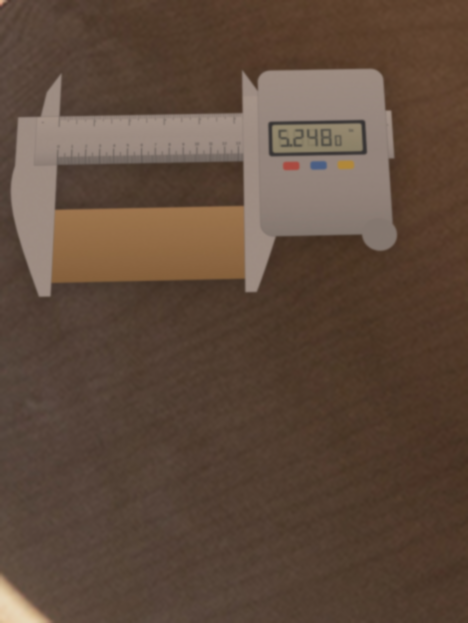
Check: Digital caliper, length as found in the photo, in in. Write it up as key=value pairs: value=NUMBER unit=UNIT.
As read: value=5.2480 unit=in
